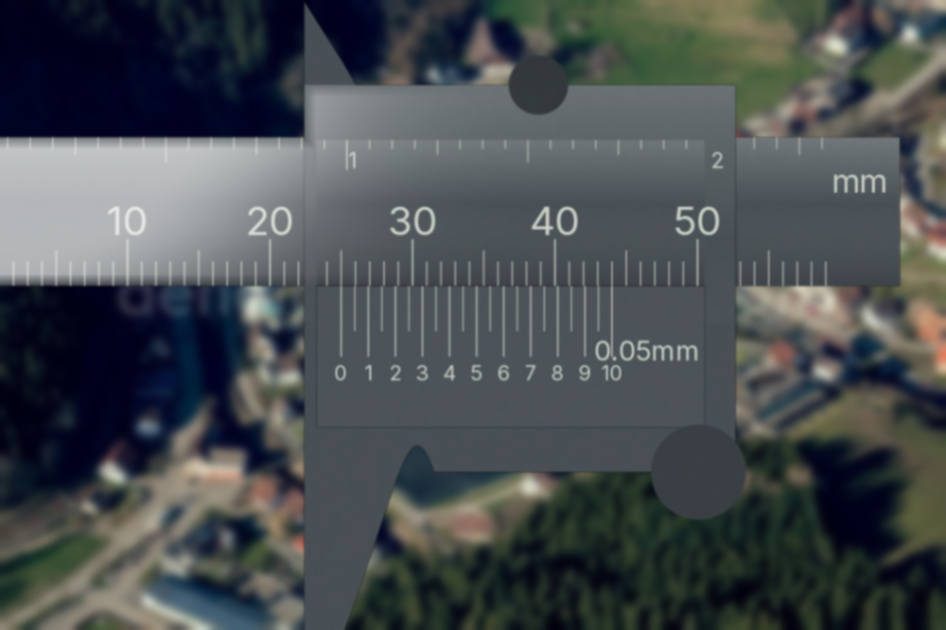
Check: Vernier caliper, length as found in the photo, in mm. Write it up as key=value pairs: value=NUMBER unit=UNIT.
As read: value=25.0 unit=mm
